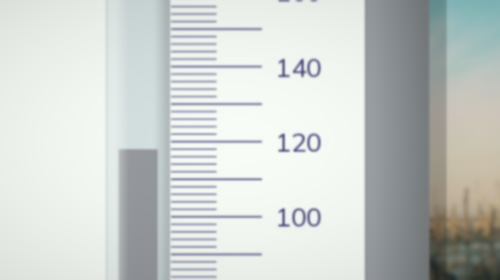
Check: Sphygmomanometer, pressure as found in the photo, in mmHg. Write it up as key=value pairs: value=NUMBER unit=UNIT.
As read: value=118 unit=mmHg
